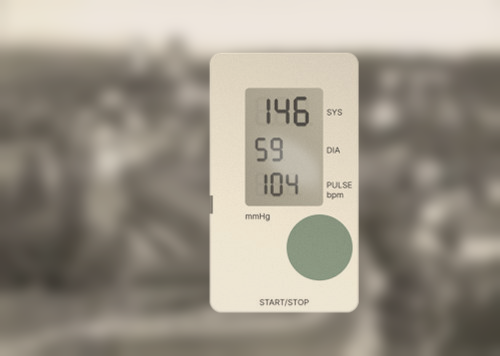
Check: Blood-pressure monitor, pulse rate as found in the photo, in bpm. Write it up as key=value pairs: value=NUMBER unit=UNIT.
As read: value=104 unit=bpm
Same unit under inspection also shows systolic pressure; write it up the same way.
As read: value=146 unit=mmHg
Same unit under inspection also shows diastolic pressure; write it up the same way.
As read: value=59 unit=mmHg
